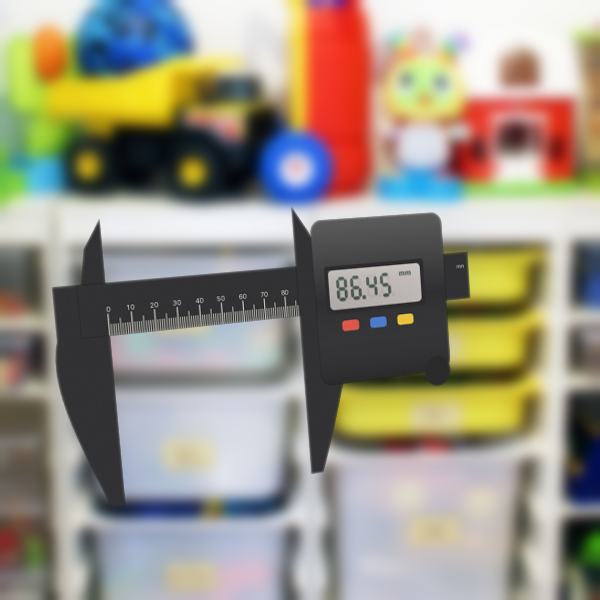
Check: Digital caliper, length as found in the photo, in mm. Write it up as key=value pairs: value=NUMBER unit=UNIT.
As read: value=86.45 unit=mm
